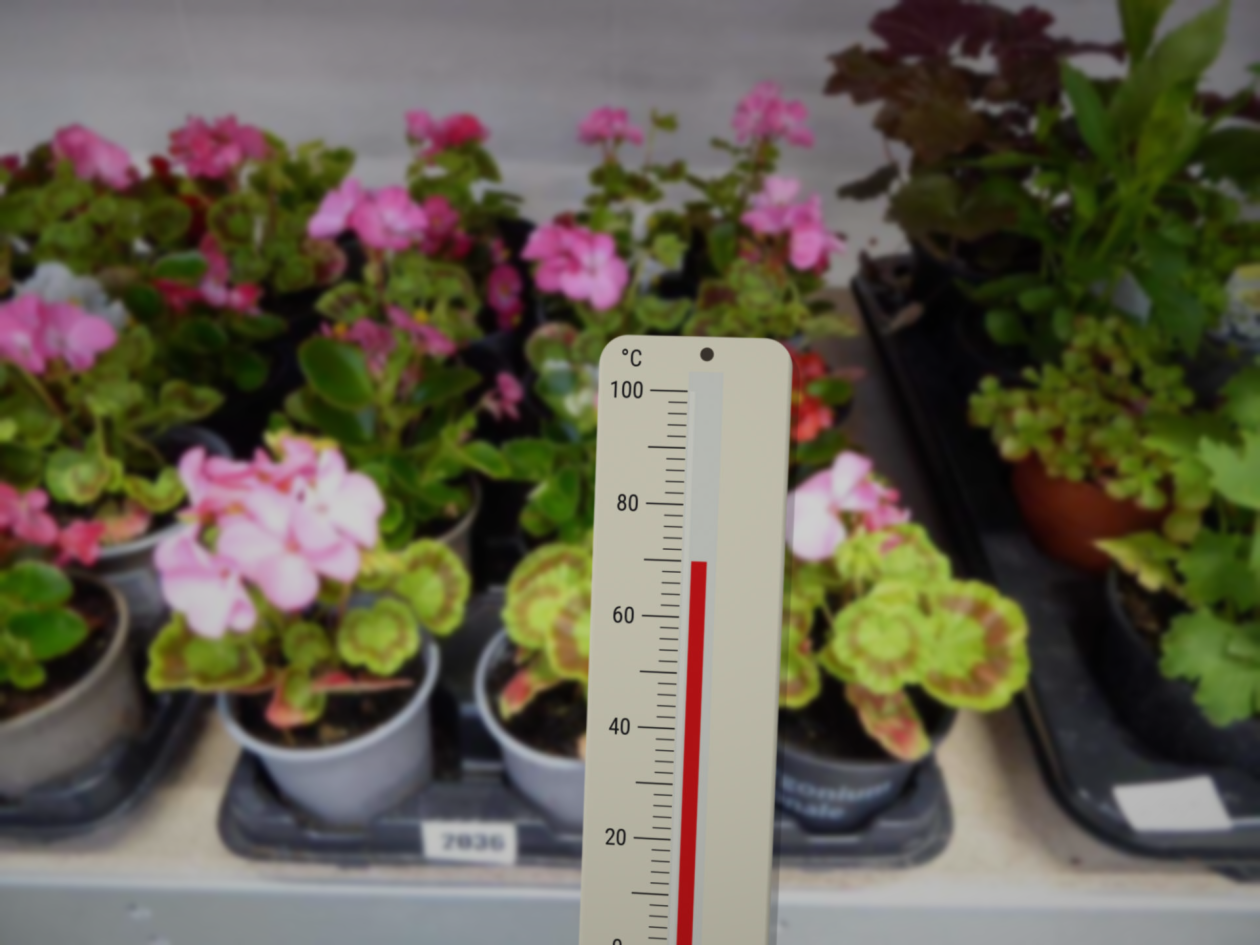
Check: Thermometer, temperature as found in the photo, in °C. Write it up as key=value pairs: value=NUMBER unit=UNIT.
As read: value=70 unit=°C
